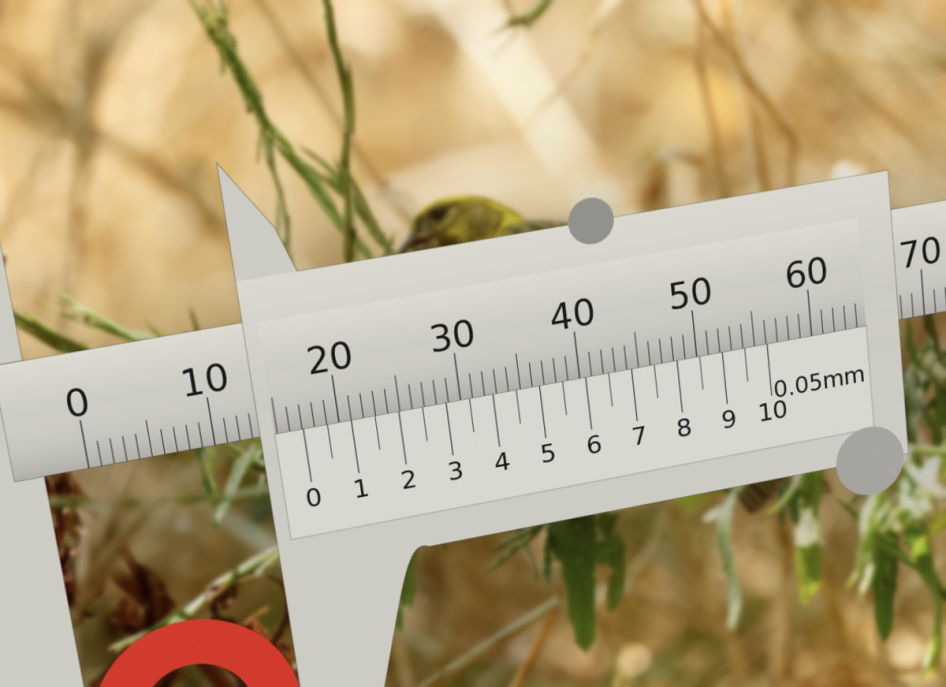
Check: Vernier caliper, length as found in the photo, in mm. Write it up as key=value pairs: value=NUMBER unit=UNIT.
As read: value=17.1 unit=mm
